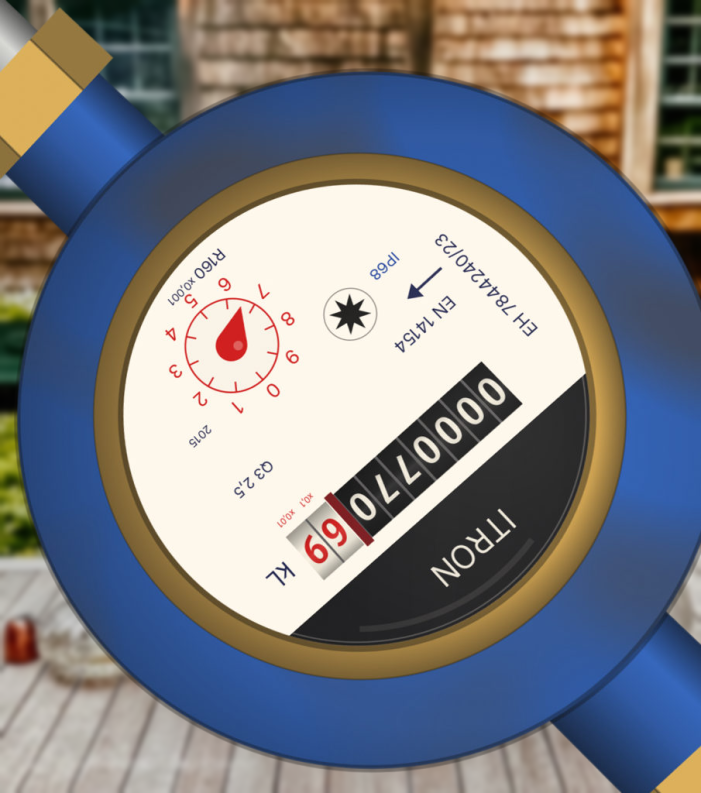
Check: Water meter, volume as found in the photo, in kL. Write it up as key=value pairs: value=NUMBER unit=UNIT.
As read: value=770.696 unit=kL
